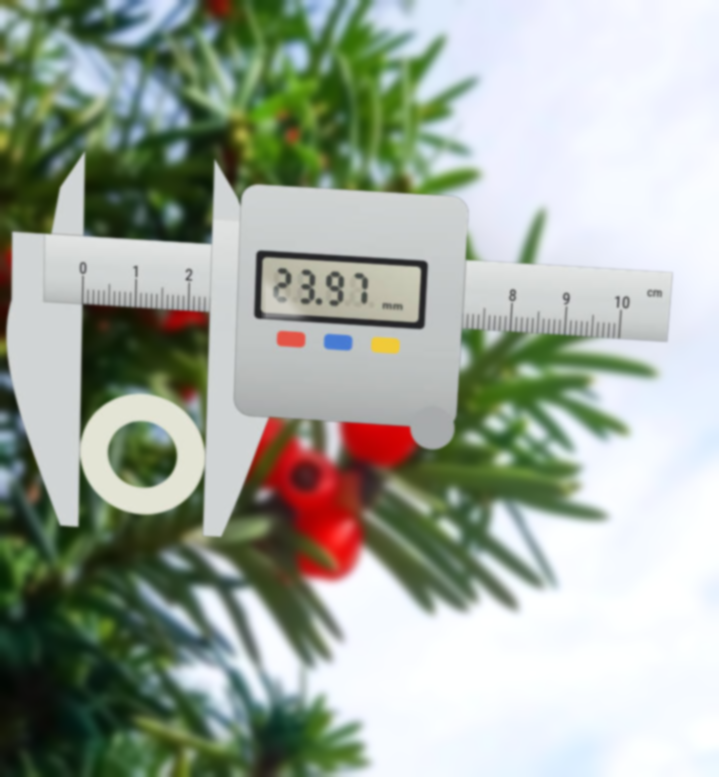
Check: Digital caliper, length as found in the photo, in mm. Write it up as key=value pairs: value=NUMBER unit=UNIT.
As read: value=23.97 unit=mm
